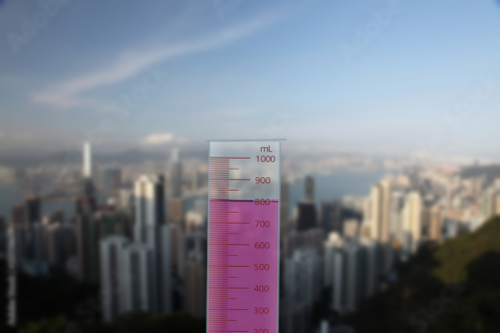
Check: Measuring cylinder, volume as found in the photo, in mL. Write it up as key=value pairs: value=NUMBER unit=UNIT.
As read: value=800 unit=mL
